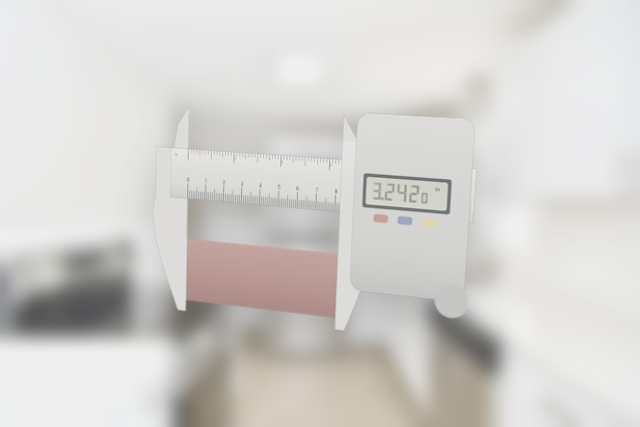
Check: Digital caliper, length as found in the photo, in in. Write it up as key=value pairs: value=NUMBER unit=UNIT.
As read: value=3.2420 unit=in
